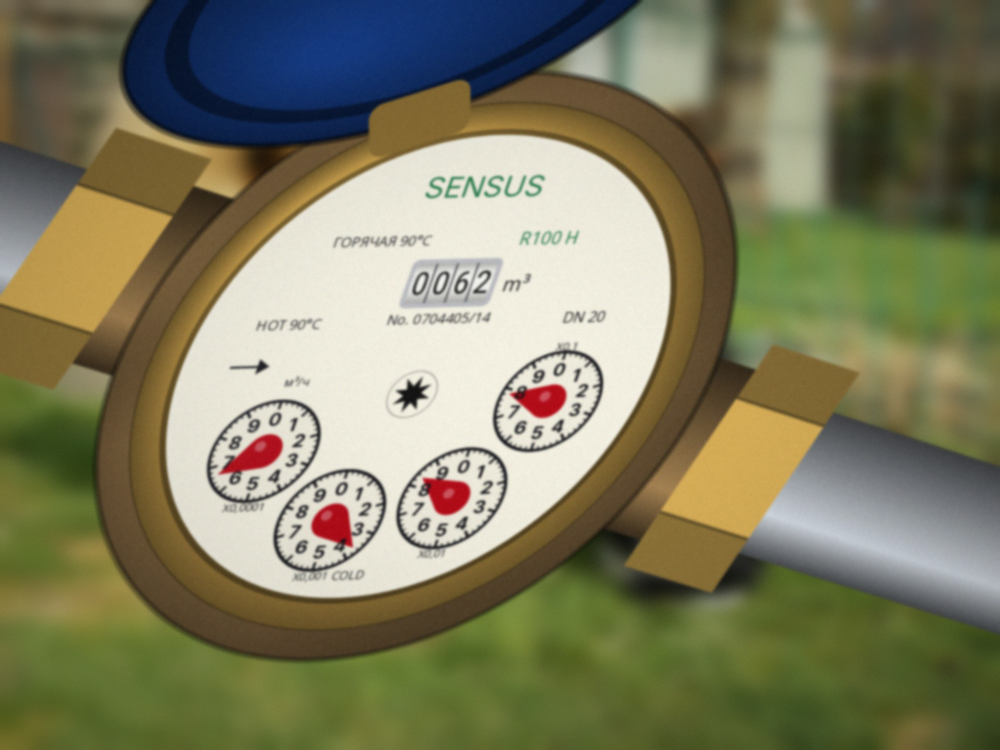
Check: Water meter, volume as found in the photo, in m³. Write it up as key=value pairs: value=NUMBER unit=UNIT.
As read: value=62.7836 unit=m³
